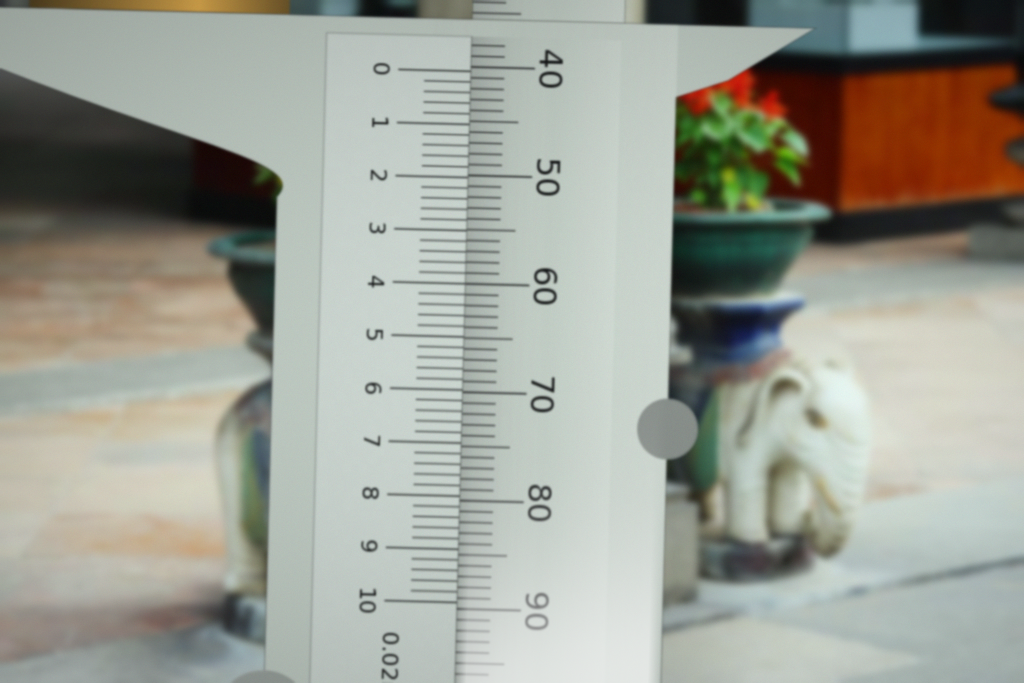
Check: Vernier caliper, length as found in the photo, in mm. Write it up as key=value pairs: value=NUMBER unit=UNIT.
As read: value=40.4 unit=mm
